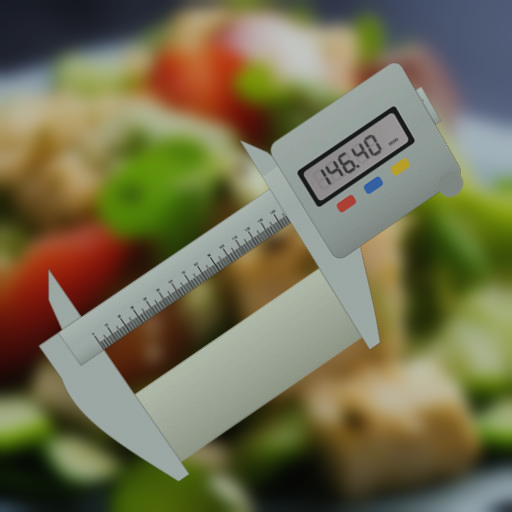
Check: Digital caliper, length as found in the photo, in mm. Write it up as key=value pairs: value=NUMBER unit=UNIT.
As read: value=146.40 unit=mm
